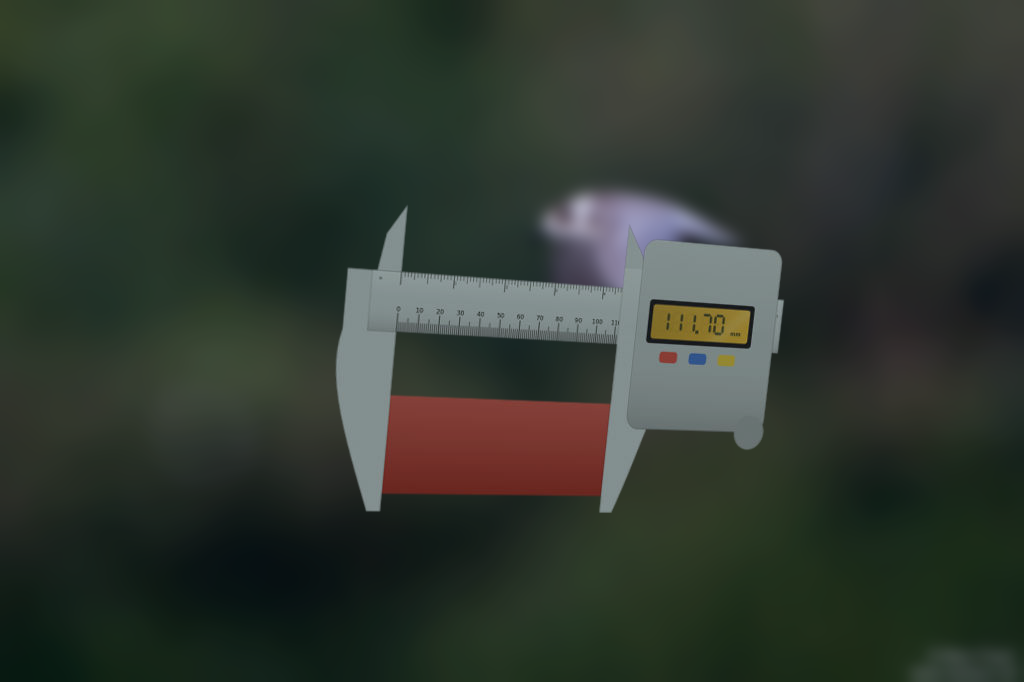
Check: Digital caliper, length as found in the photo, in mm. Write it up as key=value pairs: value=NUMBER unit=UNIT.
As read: value=111.70 unit=mm
